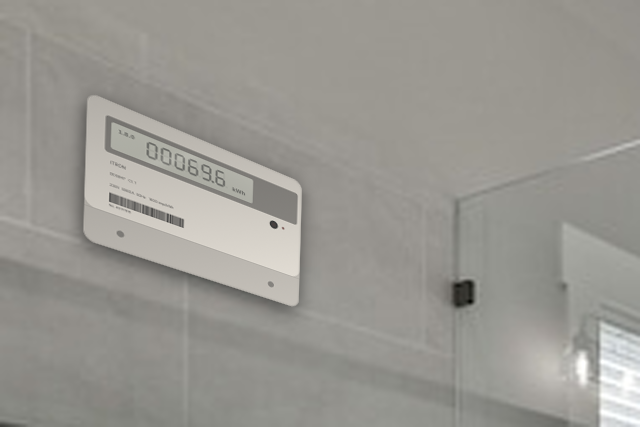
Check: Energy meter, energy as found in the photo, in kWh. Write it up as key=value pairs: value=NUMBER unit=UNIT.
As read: value=69.6 unit=kWh
